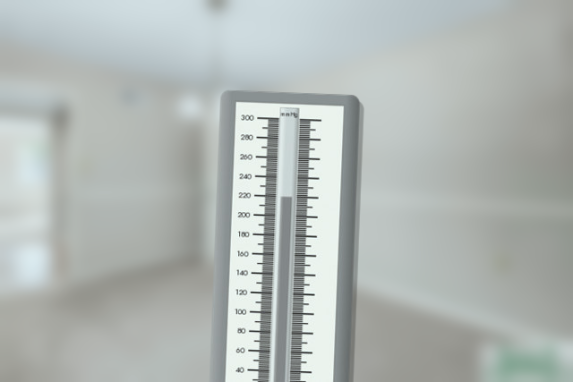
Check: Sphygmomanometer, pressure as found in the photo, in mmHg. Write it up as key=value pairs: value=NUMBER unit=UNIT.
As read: value=220 unit=mmHg
